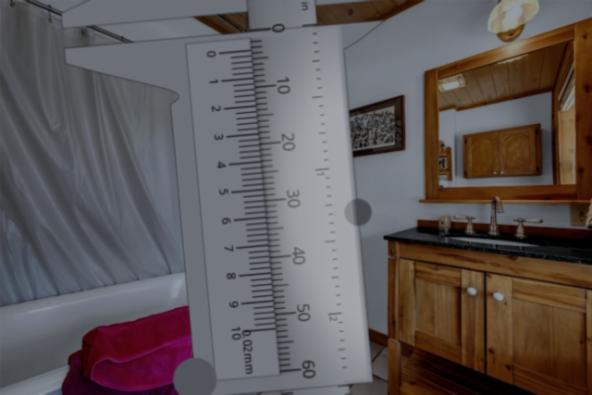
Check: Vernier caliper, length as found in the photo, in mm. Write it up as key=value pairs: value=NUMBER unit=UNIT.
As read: value=3.5 unit=mm
